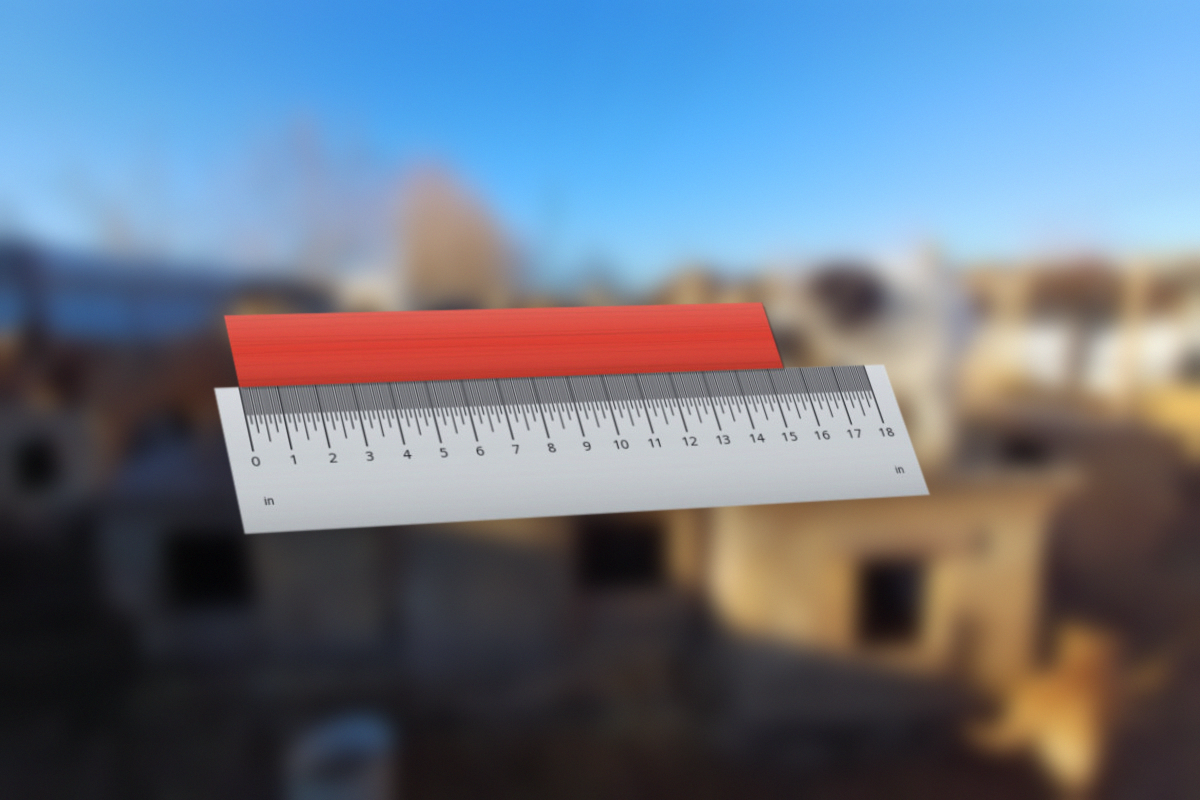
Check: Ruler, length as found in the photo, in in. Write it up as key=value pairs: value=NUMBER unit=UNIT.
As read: value=15.5 unit=in
